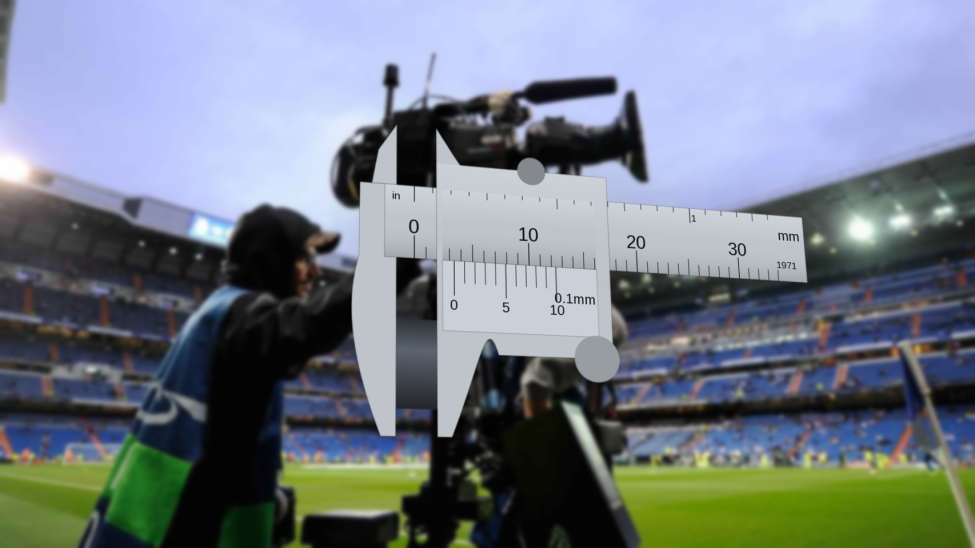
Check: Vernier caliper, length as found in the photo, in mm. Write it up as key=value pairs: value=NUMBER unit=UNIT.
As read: value=3.4 unit=mm
